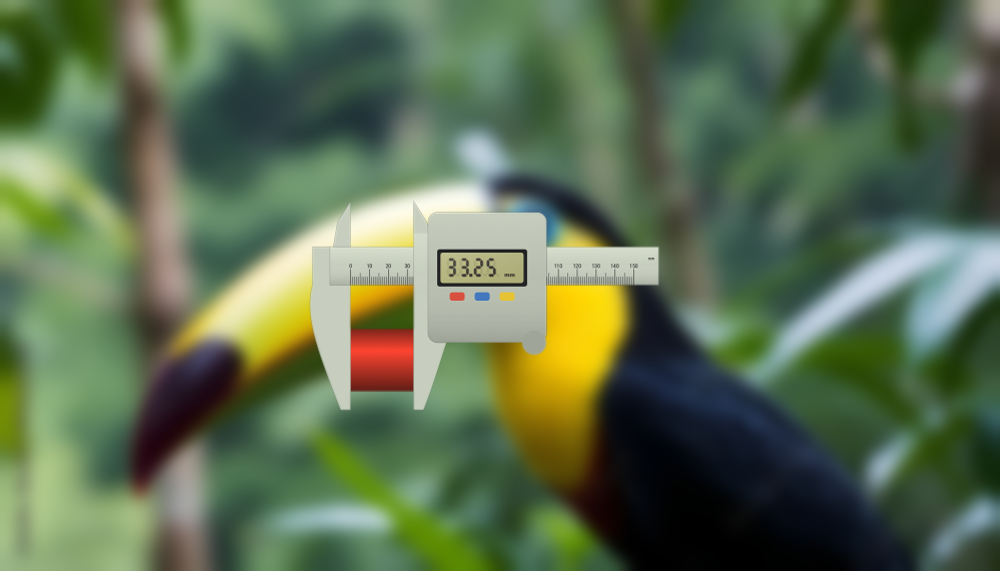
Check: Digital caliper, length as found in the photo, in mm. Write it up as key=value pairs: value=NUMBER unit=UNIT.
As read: value=33.25 unit=mm
